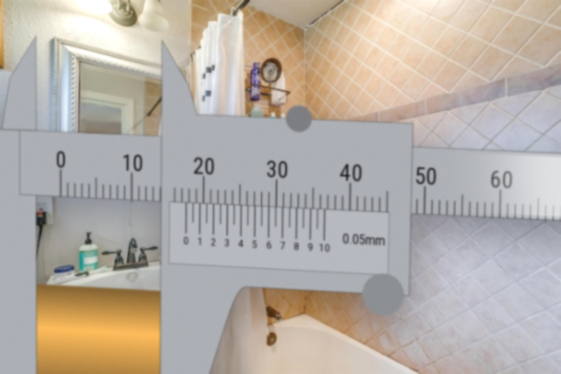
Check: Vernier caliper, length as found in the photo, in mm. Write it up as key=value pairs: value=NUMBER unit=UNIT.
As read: value=17.6 unit=mm
